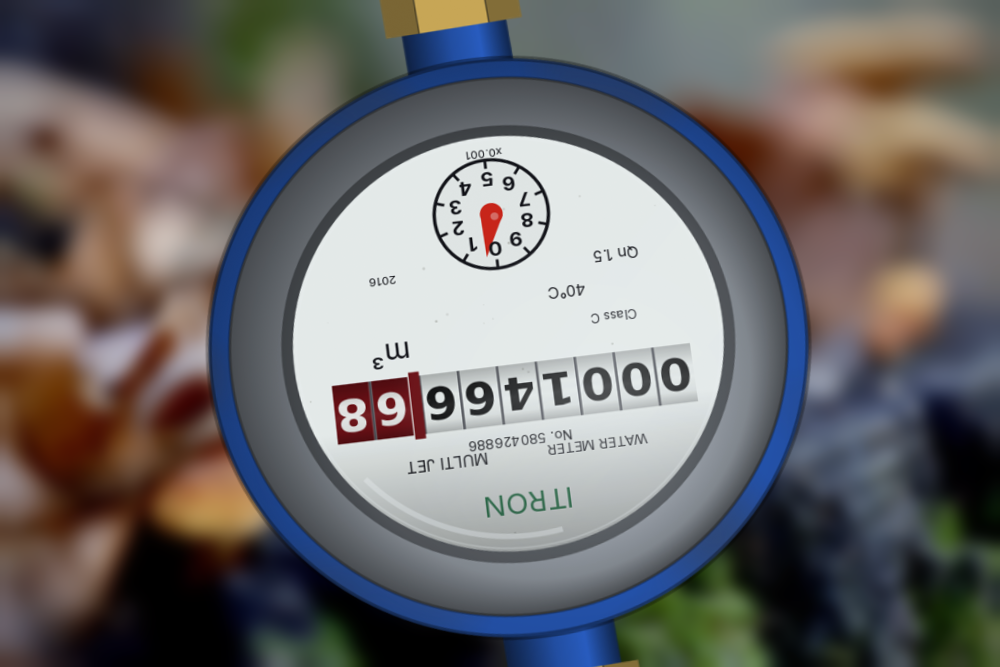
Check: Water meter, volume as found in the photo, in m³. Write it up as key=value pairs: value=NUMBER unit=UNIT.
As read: value=1466.680 unit=m³
